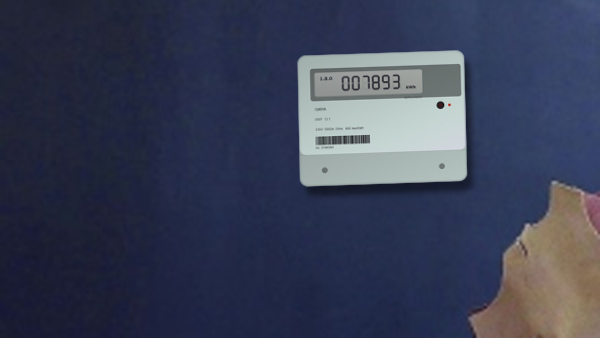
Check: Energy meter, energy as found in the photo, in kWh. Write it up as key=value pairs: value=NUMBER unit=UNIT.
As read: value=7893 unit=kWh
